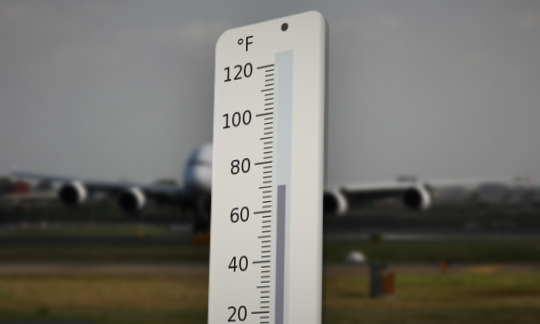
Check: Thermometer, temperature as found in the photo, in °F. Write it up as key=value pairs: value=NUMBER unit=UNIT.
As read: value=70 unit=°F
